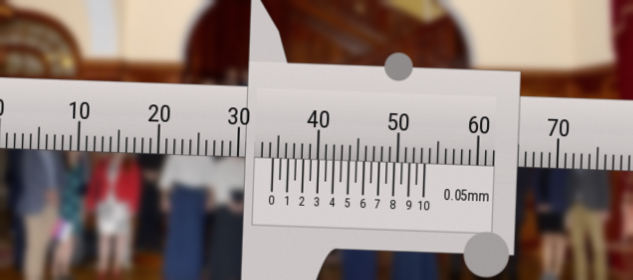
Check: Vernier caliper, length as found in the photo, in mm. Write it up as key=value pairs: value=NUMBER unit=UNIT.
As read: value=34.4 unit=mm
